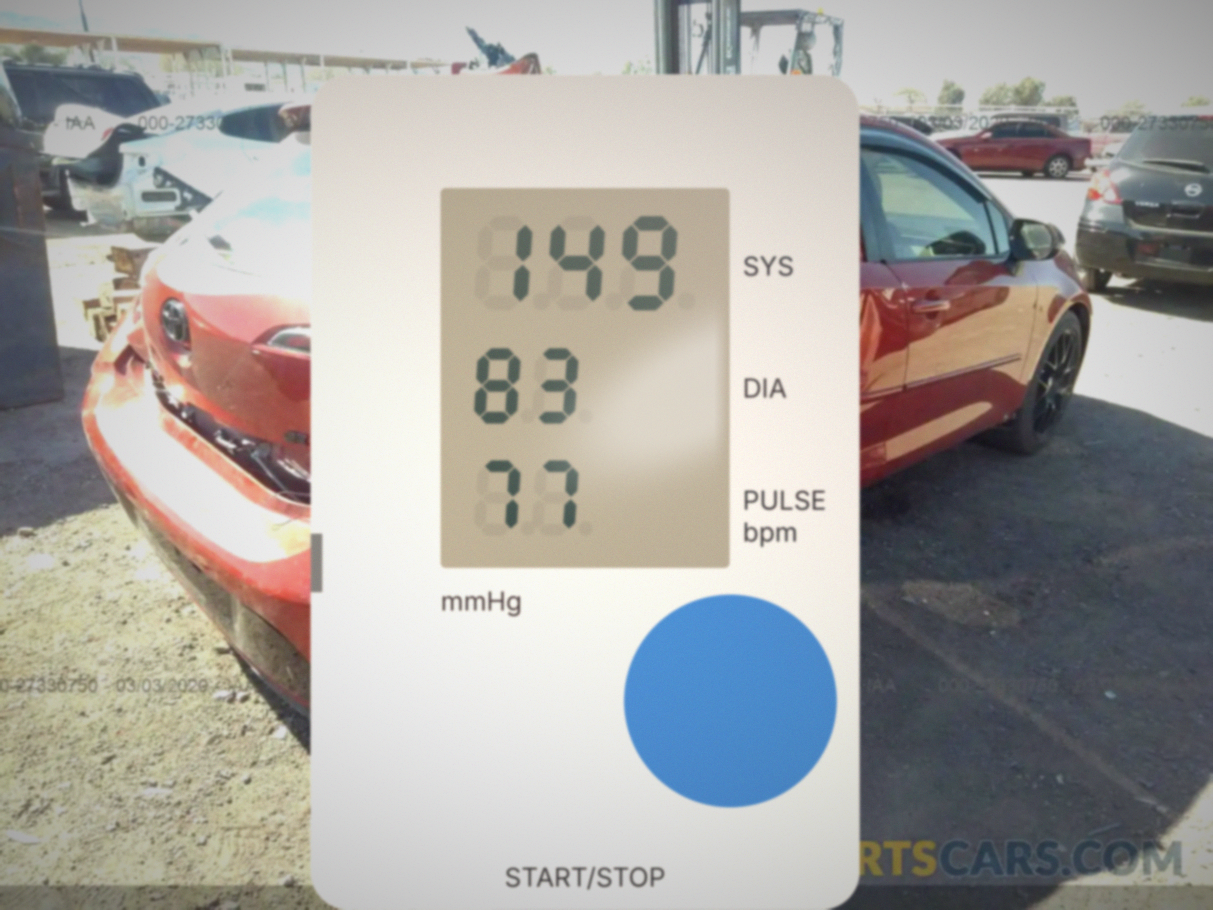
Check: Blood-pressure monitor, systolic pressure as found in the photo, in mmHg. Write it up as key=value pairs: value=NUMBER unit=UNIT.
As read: value=149 unit=mmHg
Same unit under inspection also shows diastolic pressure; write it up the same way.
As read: value=83 unit=mmHg
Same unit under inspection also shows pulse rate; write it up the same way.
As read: value=77 unit=bpm
